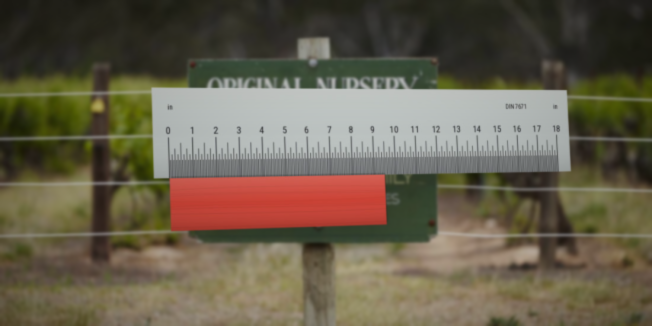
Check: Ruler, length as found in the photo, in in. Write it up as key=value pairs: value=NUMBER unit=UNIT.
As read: value=9.5 unit=in
